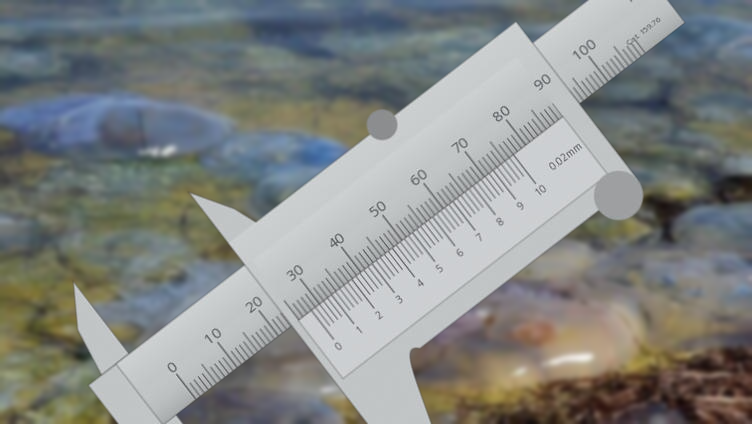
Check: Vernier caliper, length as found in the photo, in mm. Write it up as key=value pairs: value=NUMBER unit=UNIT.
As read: value=28.0 unit=mm
